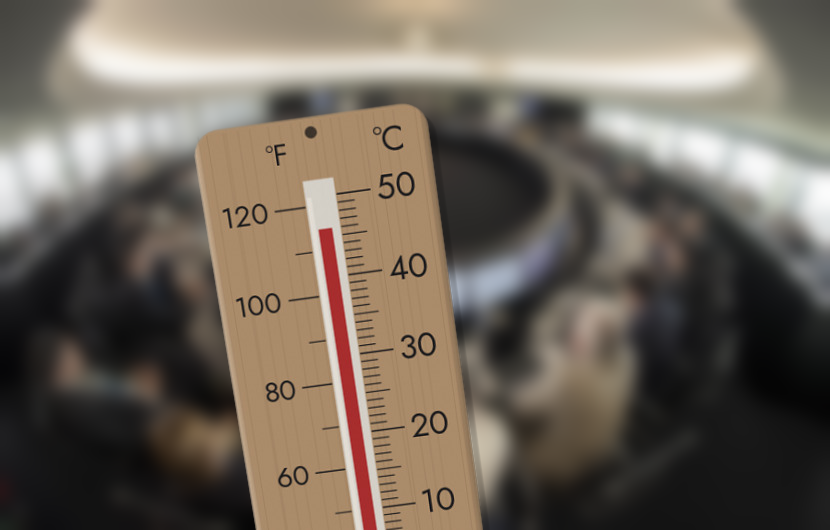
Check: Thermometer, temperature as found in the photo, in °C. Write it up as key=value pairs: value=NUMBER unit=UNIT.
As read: value=46 unit=°C
